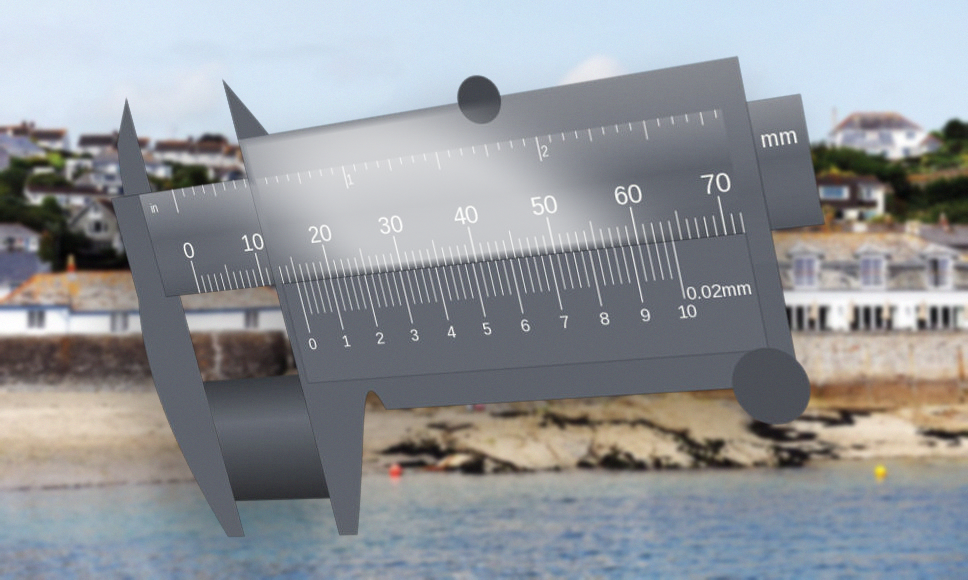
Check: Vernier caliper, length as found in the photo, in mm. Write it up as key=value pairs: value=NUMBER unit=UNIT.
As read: value=15.0 unit=mm
